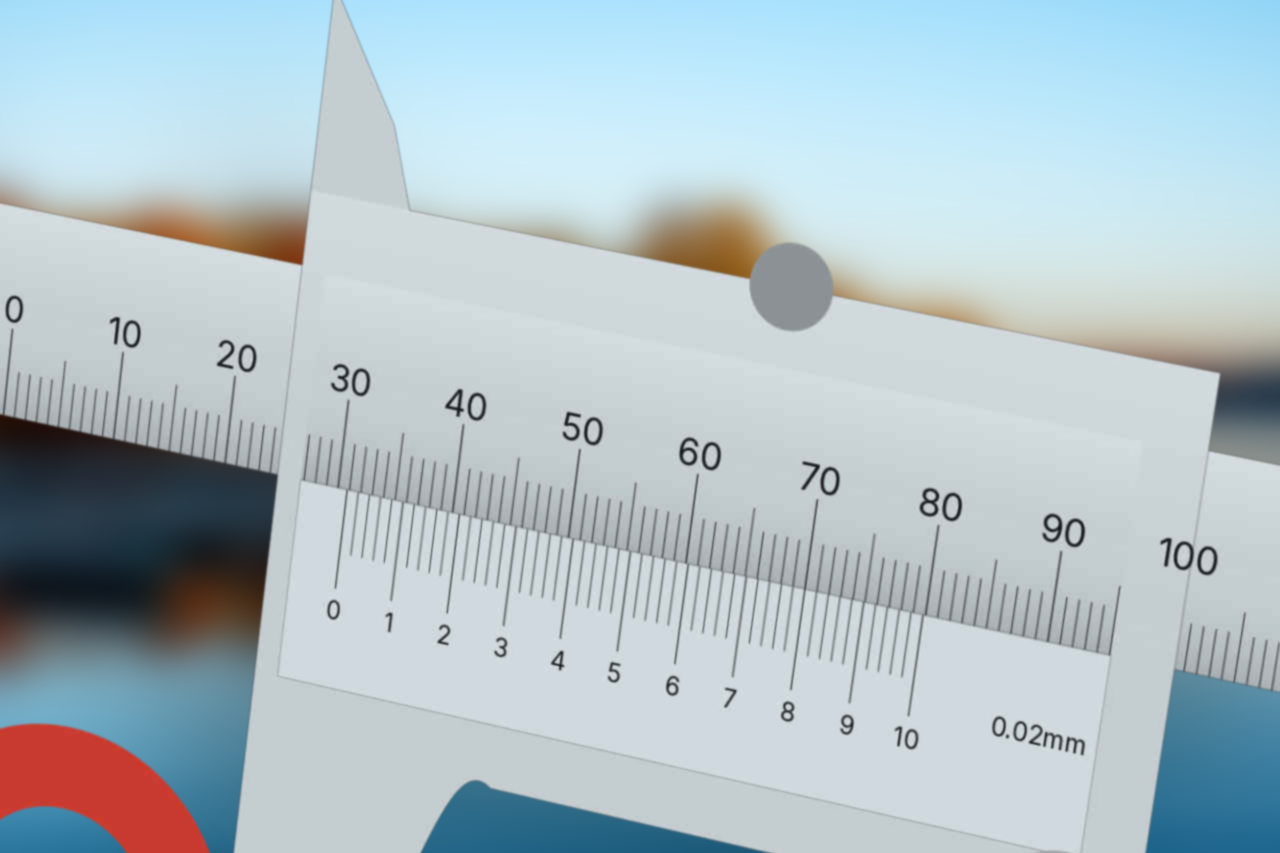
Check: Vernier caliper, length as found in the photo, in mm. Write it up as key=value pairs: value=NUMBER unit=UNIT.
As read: value=30.8 unit=mm
